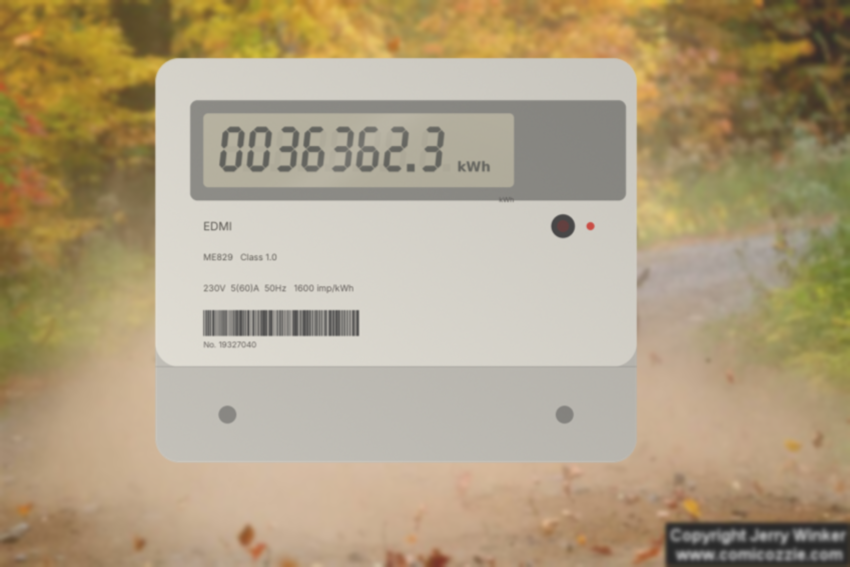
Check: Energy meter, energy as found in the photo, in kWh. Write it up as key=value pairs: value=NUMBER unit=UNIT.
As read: value=36362.3 unit=kWh
